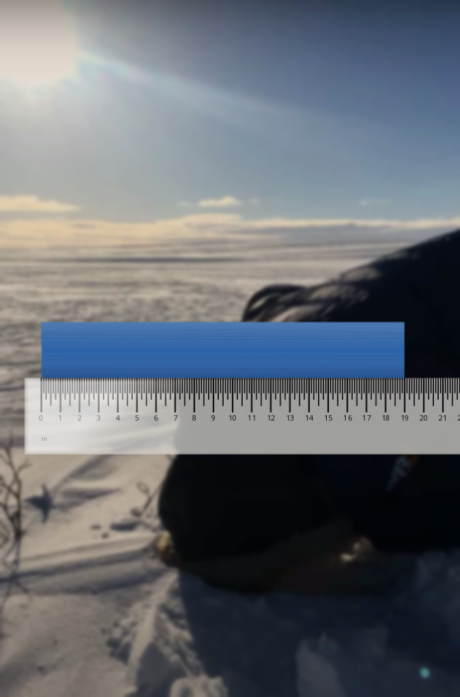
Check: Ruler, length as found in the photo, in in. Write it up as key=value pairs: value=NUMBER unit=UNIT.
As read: value=19 unit=in
